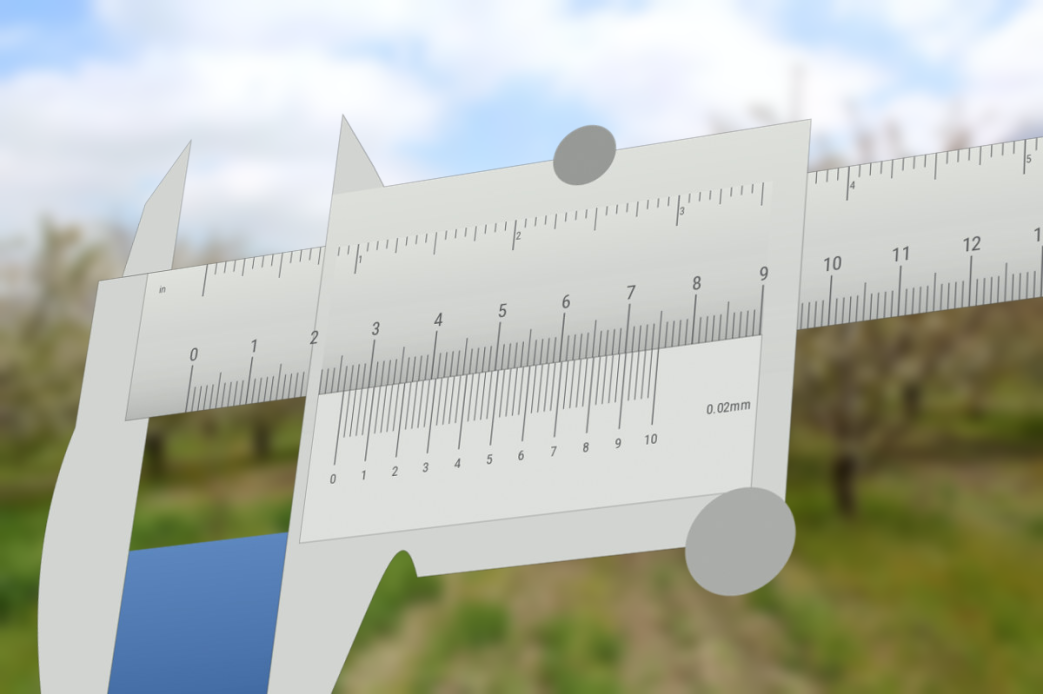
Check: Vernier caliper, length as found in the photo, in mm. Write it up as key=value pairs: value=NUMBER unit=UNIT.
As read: value=26.0 unit=mm
